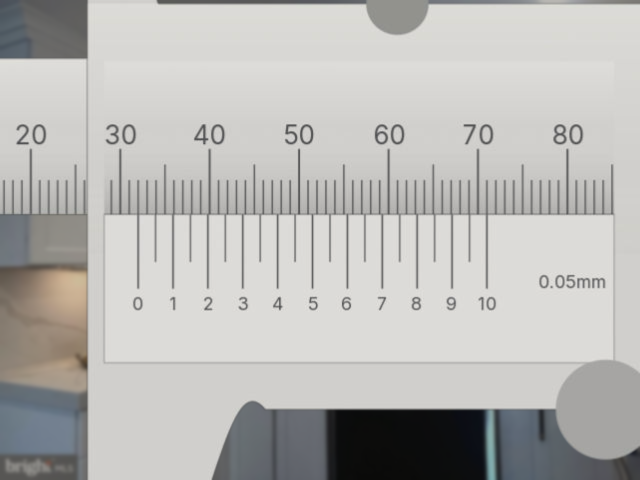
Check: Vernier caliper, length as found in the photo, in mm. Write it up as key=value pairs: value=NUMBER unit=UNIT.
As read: value=32.0 unit=mm
